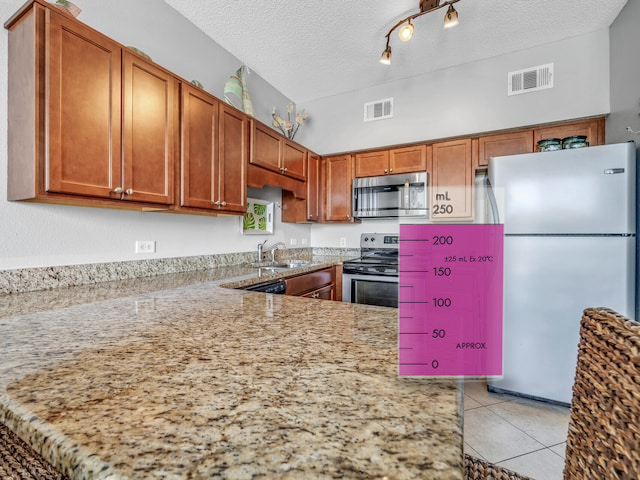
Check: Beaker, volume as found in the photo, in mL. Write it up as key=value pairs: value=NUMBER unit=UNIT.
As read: value=225 unit=mL
